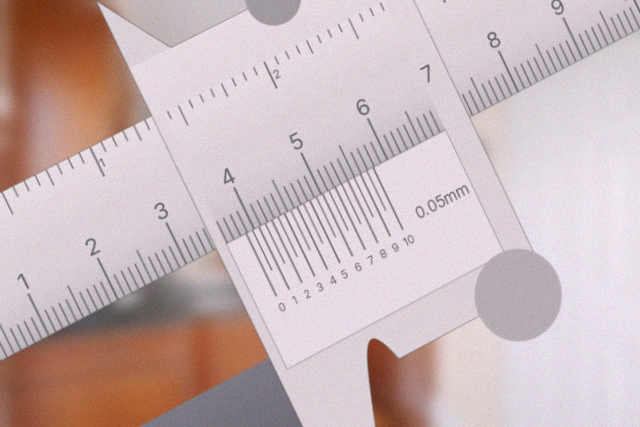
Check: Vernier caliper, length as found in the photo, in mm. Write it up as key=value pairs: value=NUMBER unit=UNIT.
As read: value=38.8 unit=mm
